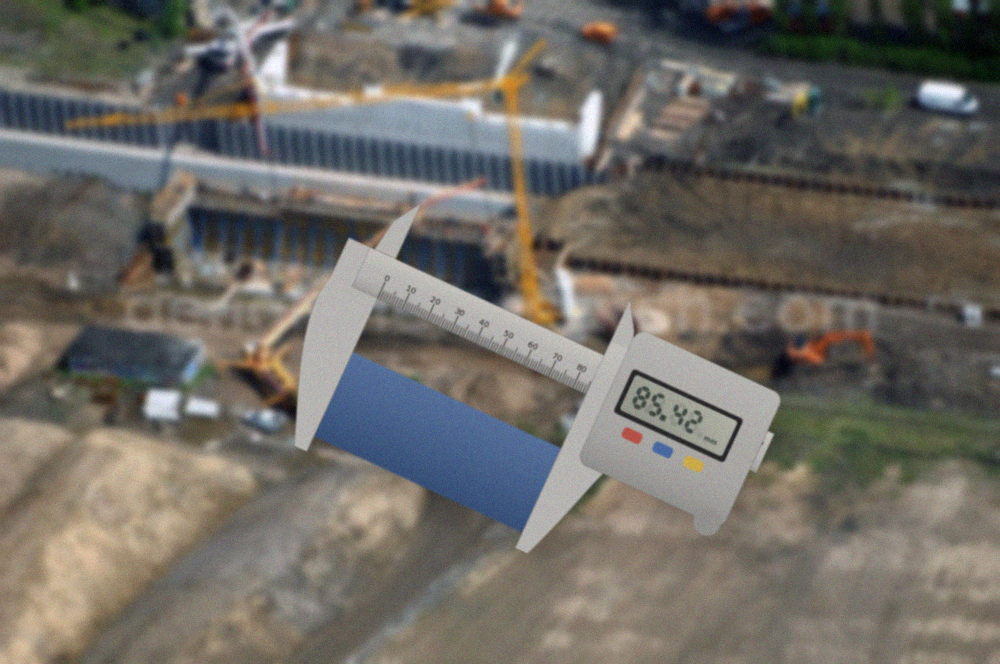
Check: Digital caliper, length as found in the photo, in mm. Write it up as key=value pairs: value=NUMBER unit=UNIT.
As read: value=85.42 unit=mm
